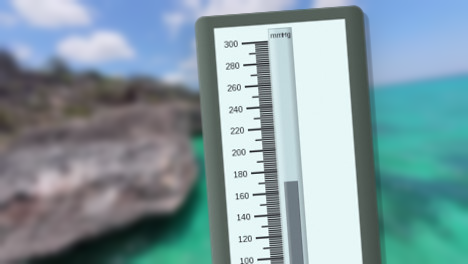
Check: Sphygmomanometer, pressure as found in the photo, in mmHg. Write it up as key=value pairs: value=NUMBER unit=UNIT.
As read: value=170 unit=mmHg
